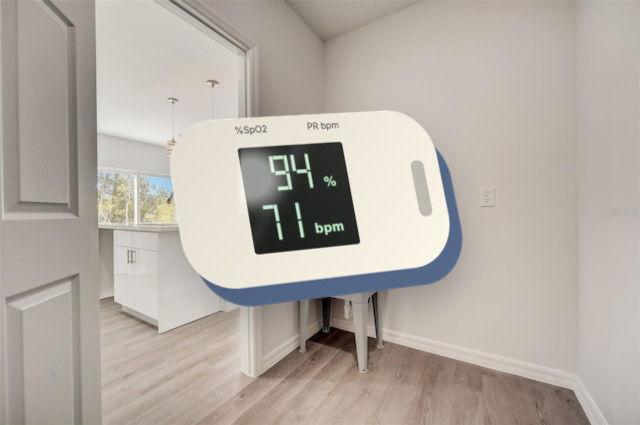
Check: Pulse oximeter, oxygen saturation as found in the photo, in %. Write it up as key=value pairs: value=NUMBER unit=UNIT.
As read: value=94 unit=%
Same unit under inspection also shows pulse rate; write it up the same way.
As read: value=71 unit=bpm
